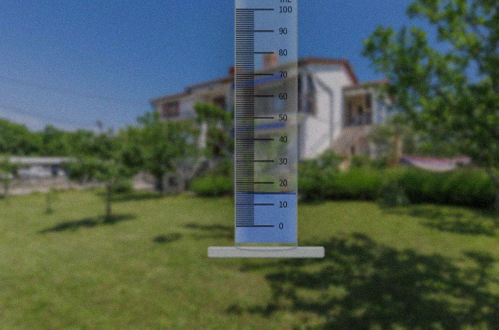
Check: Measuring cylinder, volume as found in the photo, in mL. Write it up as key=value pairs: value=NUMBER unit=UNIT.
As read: value=15 unit=mL
